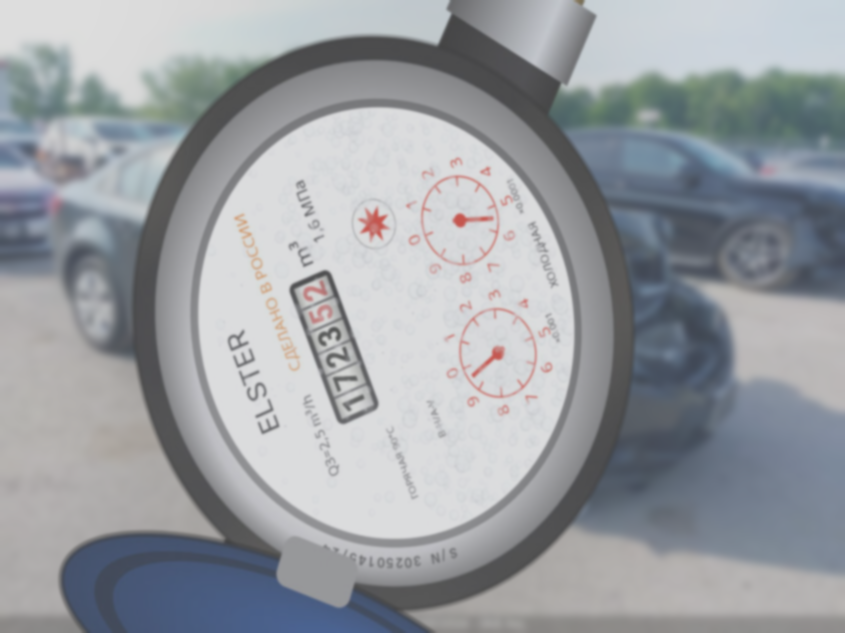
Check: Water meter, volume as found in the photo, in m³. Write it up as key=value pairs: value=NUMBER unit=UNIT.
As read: value=1723.5195 unit=m³
